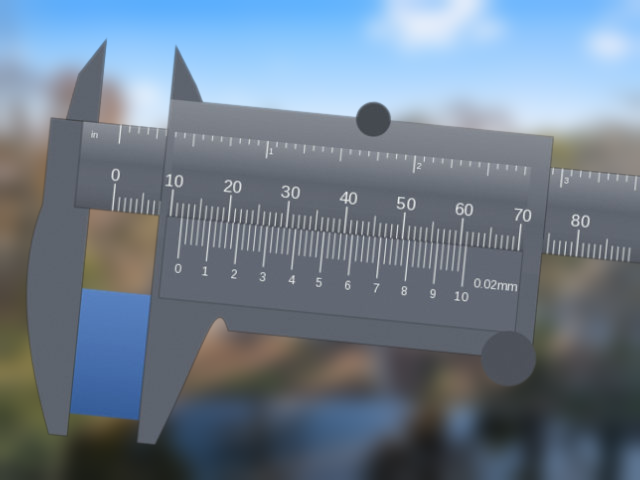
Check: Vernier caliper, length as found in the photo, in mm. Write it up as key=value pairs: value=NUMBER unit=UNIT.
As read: value=12.0 unit=mm
